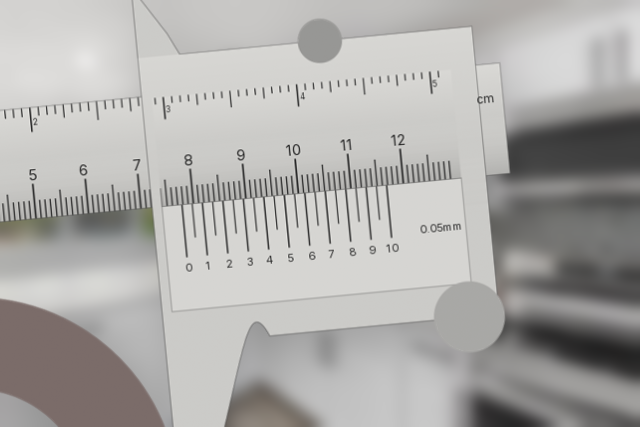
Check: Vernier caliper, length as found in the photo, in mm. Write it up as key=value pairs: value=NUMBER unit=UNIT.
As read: value=77.8 unit=mm
